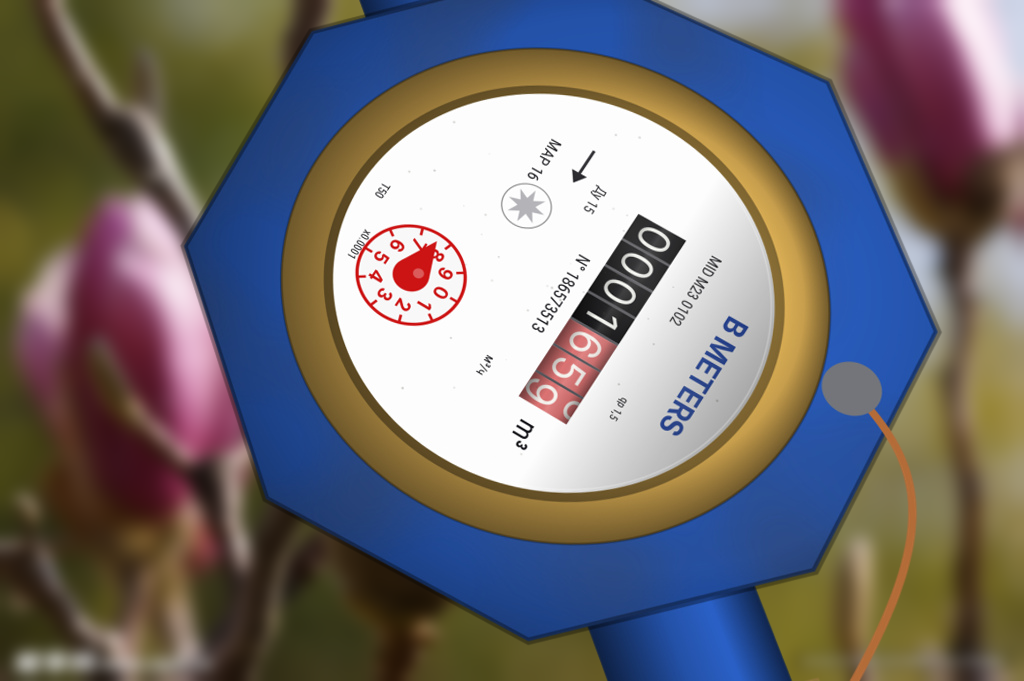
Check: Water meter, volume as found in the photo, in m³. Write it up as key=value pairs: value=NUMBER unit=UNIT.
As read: value=1.6587 unit=m³
